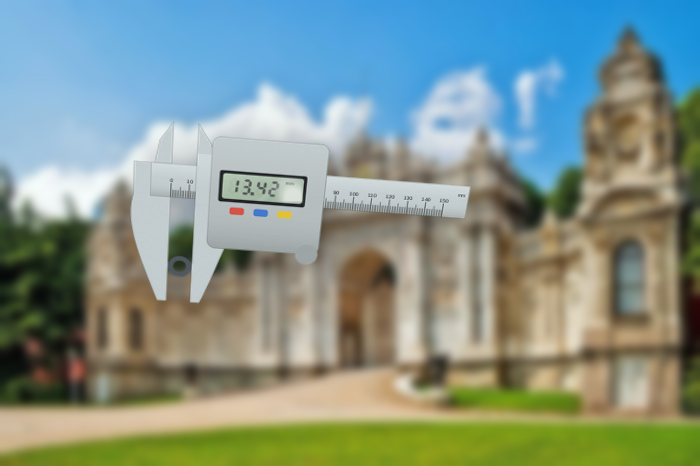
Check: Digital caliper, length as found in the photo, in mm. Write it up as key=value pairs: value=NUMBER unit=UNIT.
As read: value=13.42 unit=mm
